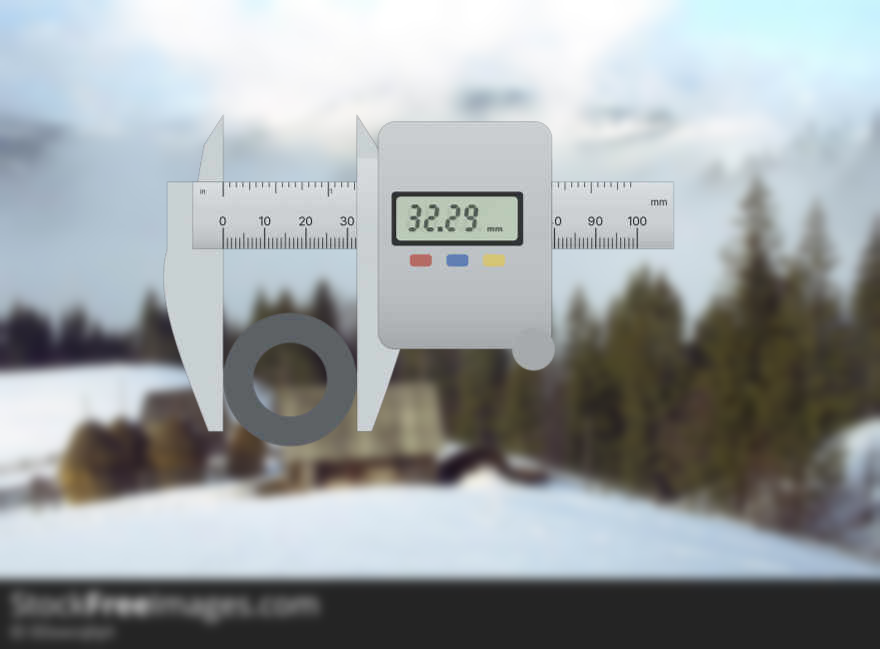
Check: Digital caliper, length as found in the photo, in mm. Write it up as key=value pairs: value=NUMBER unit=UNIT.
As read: value=32.29 unit=mm
